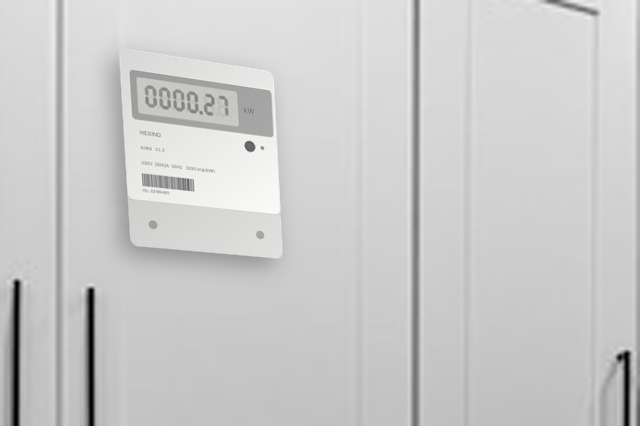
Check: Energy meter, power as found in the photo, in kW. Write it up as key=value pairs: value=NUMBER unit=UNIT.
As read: value=0.27 unit=kW
